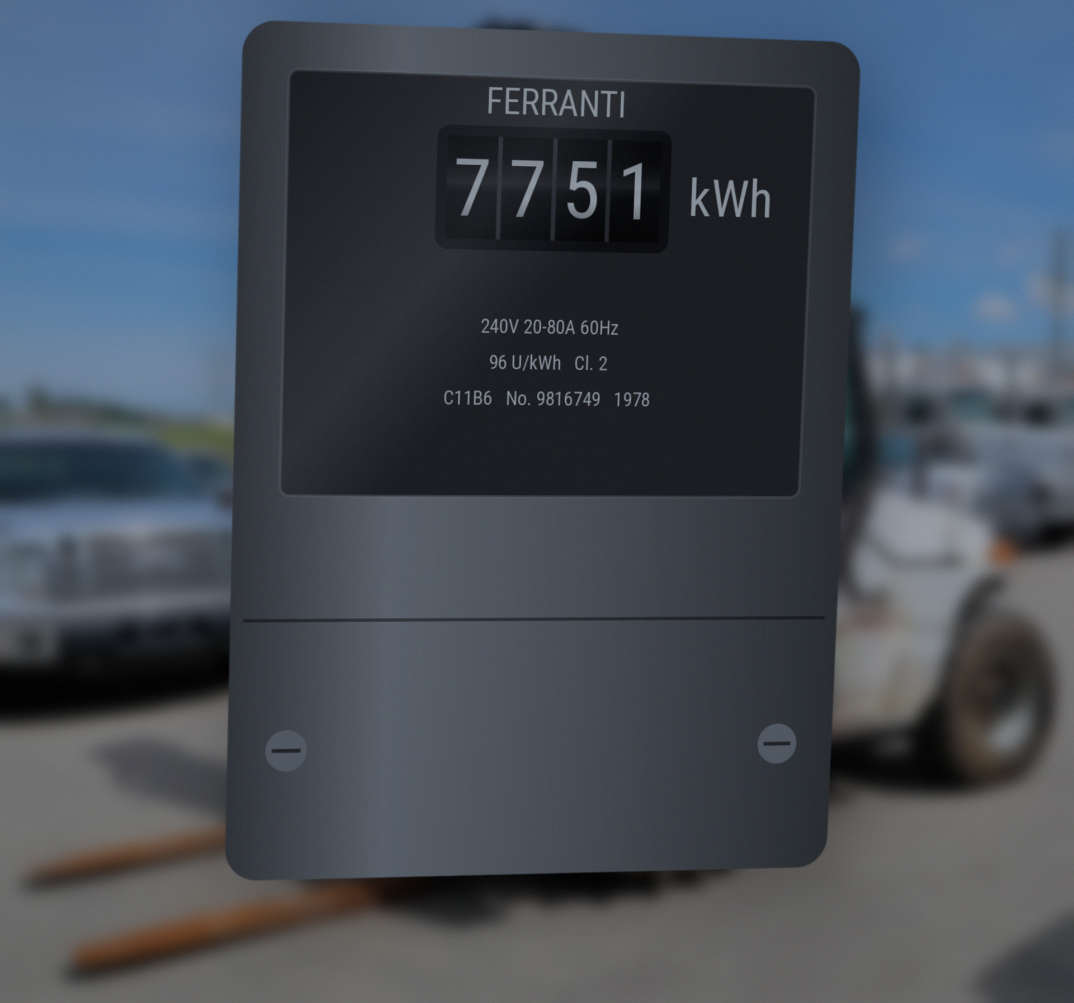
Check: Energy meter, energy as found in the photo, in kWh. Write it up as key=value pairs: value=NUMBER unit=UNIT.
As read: value=7751 unit=kWh
